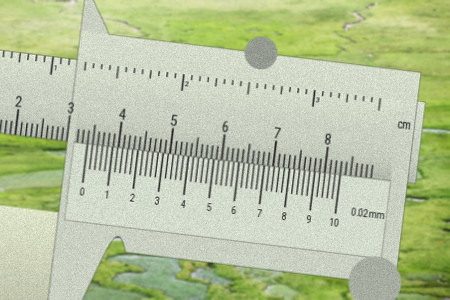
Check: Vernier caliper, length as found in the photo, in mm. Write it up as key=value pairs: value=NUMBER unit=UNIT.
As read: value=34.0 unit=mm
